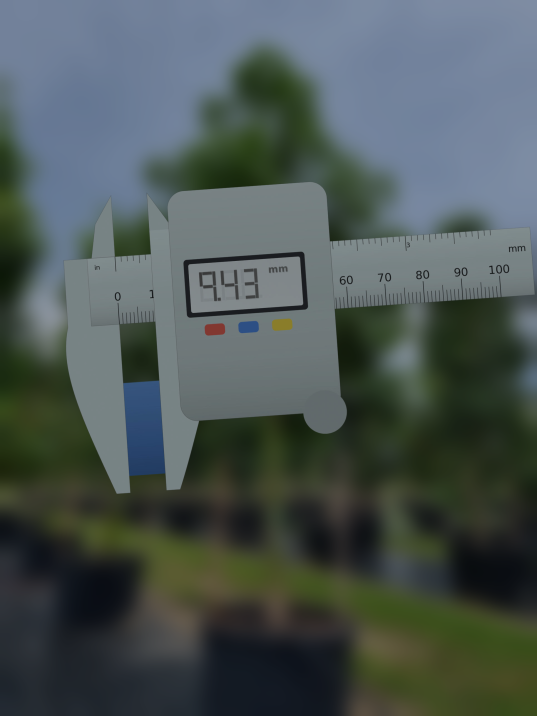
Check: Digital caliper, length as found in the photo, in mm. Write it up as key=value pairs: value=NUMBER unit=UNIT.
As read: value=9.43 unit=mm
